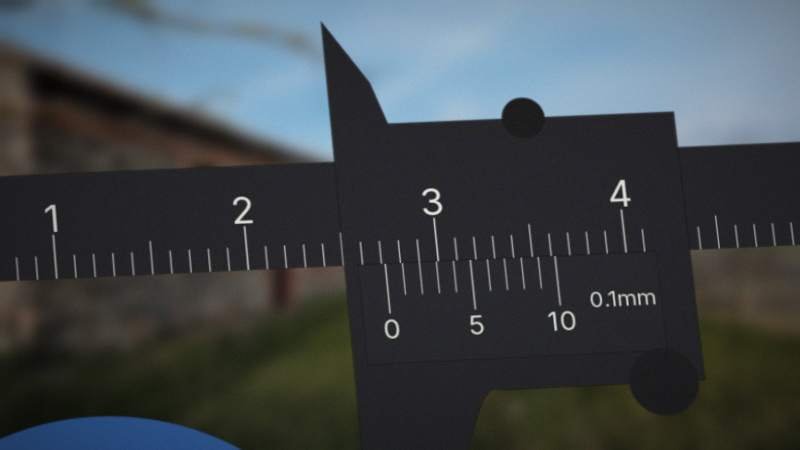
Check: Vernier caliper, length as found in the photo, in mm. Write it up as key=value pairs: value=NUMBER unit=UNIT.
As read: value=27.2 unit=mm
